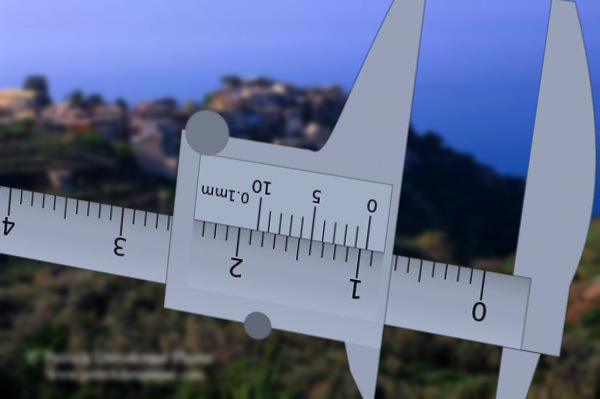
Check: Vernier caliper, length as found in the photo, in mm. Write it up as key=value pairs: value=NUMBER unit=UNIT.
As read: value=9.5 unit=mm
